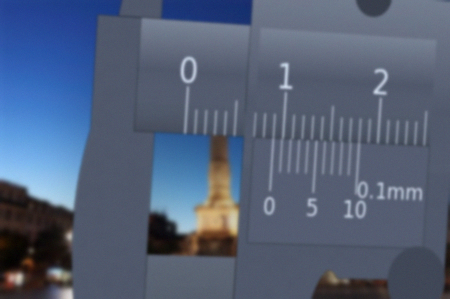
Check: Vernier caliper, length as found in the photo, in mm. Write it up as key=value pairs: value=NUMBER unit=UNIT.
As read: value=9.0 unit=mm
